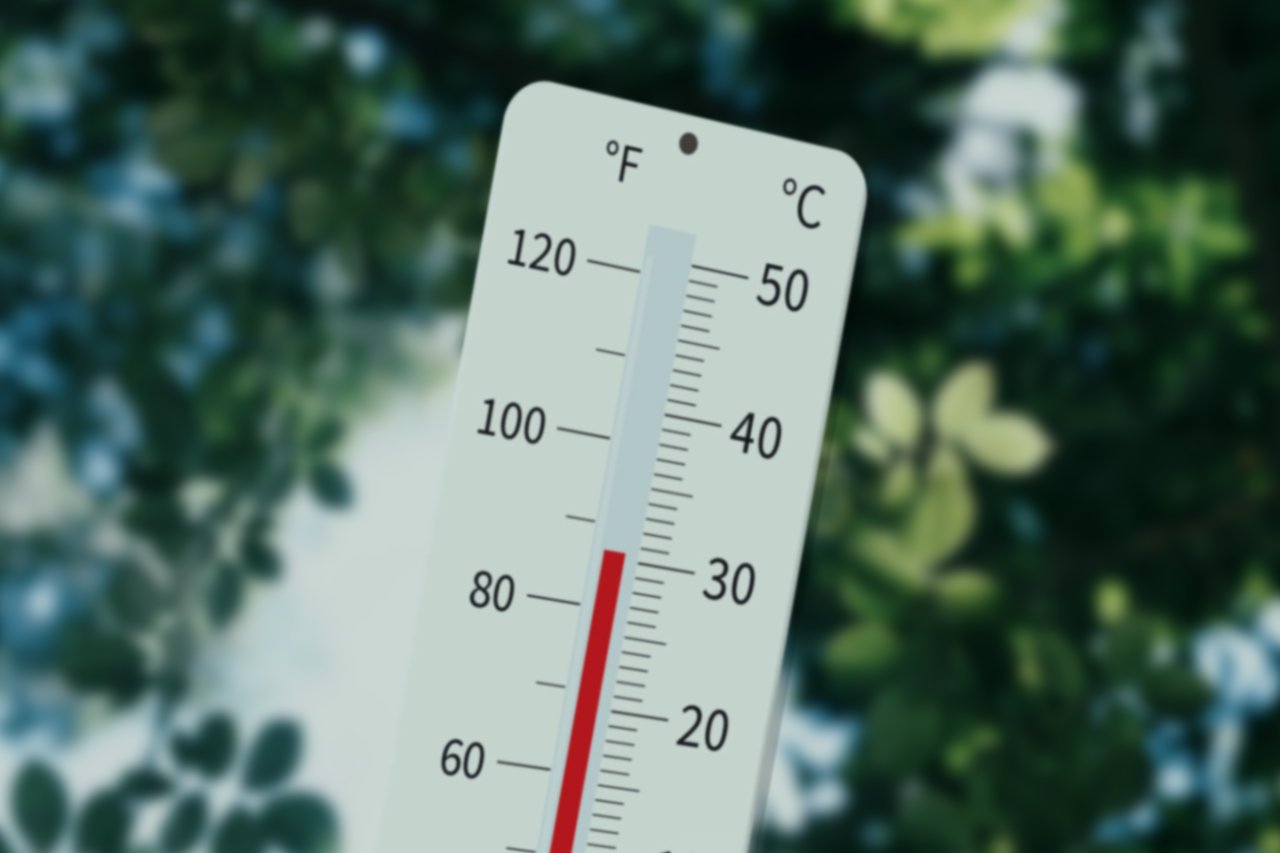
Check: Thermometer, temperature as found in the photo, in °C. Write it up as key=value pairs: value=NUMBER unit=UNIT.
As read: value=30.5 unit=°C
